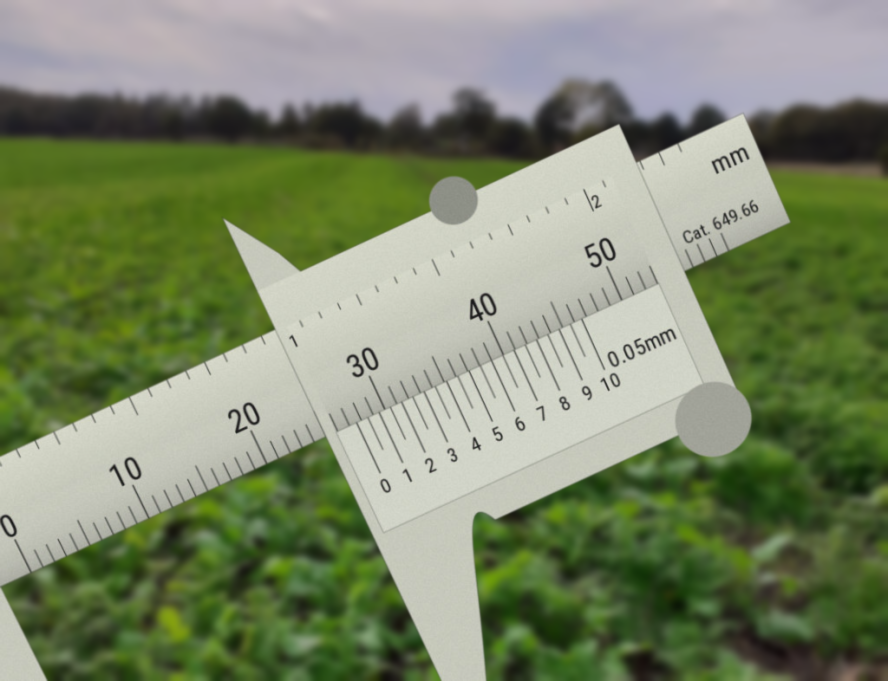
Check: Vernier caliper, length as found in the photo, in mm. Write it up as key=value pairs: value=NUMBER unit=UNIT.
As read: value=27.6 unit=mm
